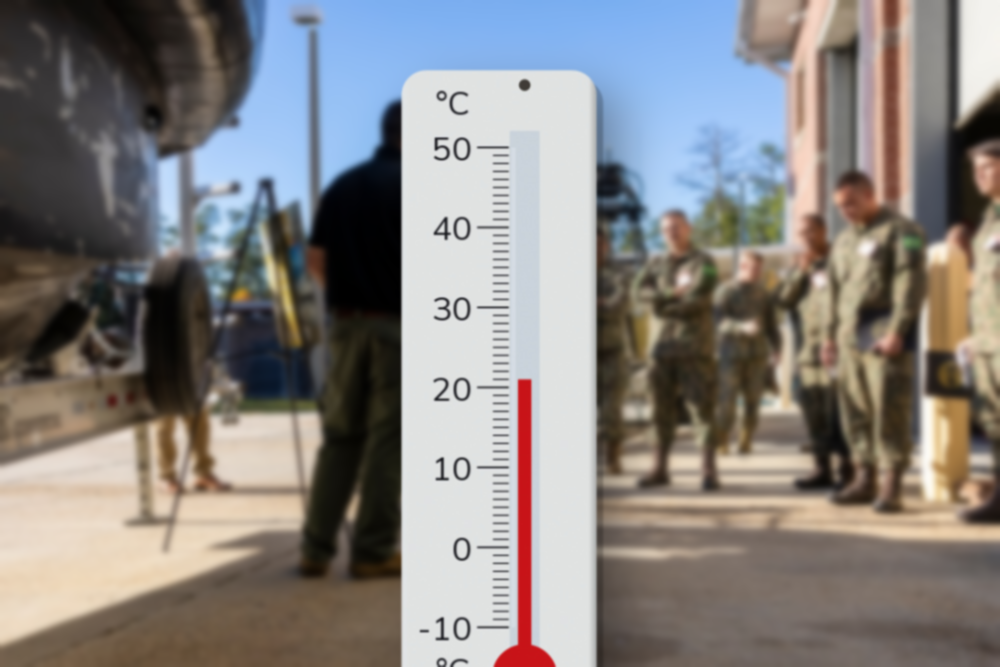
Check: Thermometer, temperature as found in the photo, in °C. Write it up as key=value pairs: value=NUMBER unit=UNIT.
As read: value=21 unit=°C
